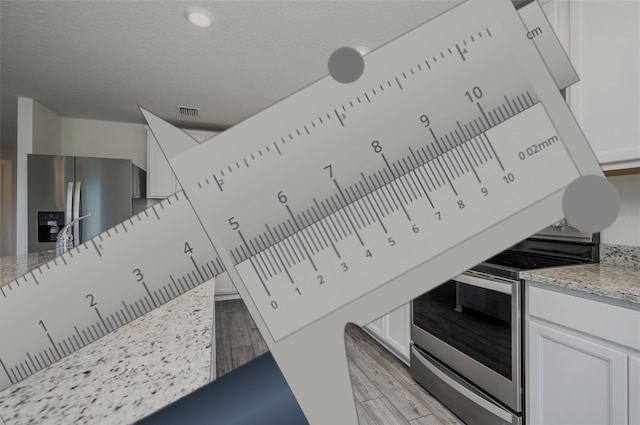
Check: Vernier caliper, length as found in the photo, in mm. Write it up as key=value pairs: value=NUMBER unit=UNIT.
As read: value=49.4 unit=mm
